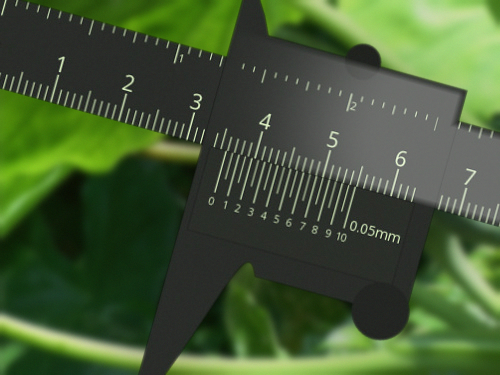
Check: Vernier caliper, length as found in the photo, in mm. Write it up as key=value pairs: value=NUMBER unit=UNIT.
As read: value=35.8 unit=mm
